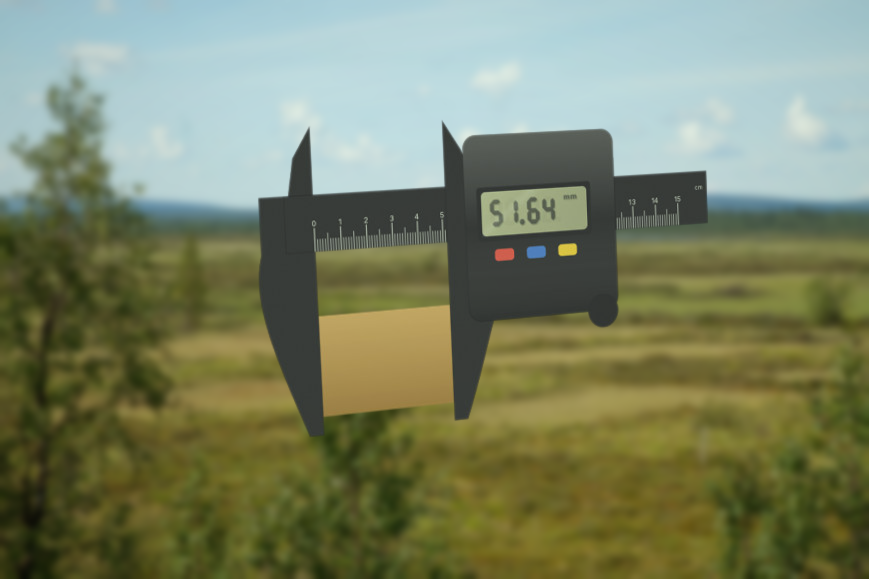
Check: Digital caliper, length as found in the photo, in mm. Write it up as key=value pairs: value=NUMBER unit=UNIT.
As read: value=51.64 unit=mm
